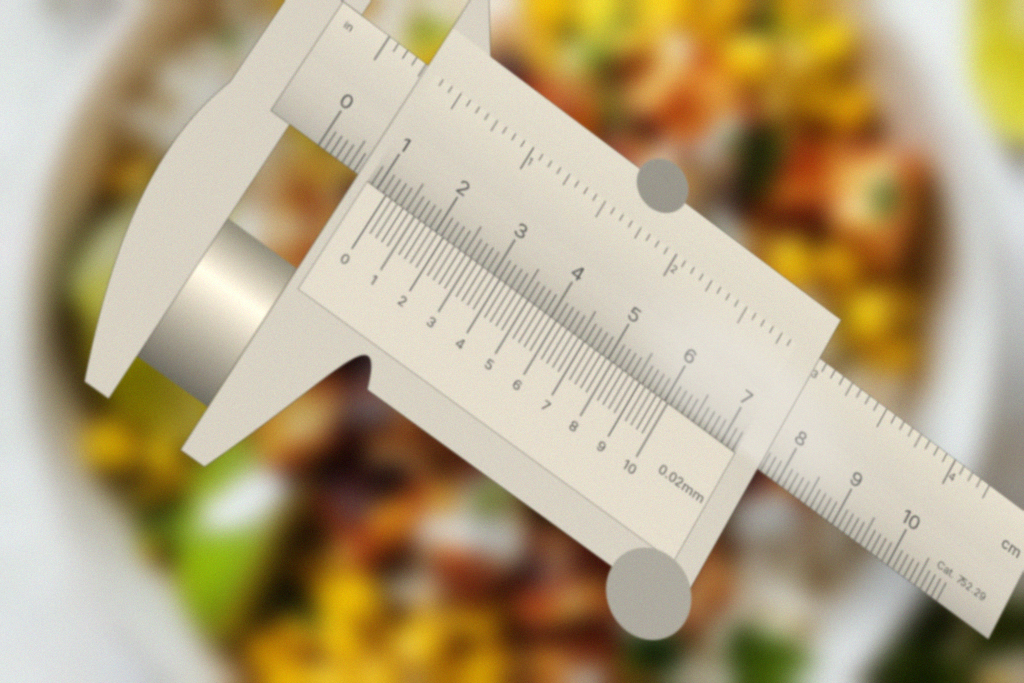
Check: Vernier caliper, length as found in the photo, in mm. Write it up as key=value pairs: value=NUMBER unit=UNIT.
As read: value=11.5 unit=mm
